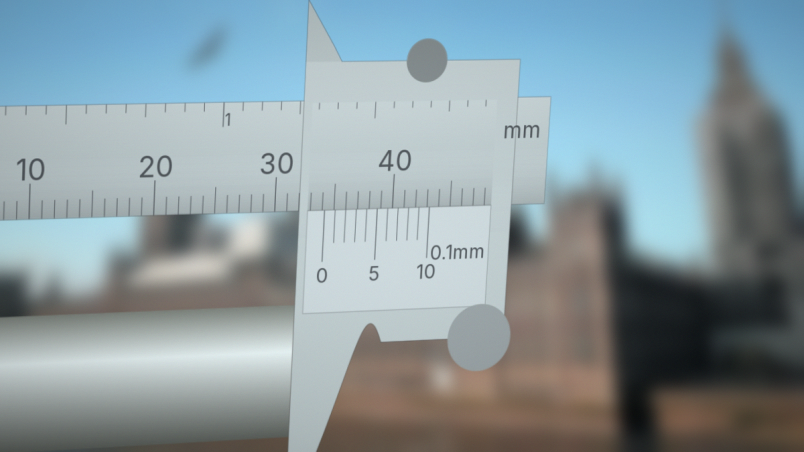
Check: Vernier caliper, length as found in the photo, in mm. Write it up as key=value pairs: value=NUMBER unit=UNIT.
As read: value=34.2 unit=mm
